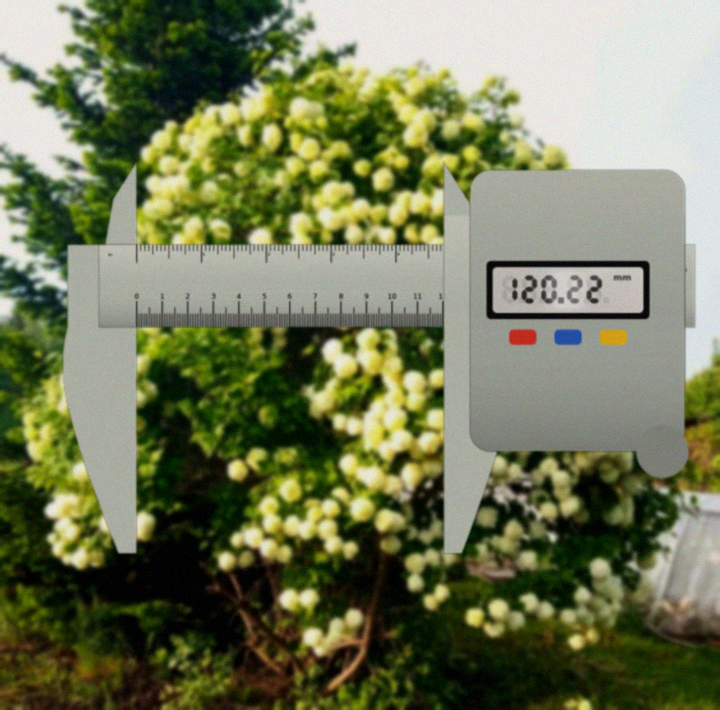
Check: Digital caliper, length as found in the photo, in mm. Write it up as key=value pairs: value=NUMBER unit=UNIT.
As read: value=120.22 unit=mm
